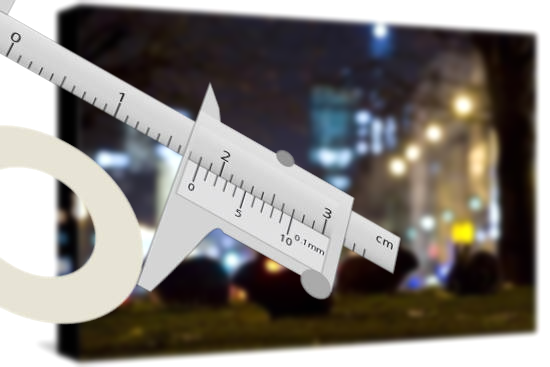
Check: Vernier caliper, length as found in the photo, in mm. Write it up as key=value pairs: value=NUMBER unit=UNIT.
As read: value=18.0 unit=mm
